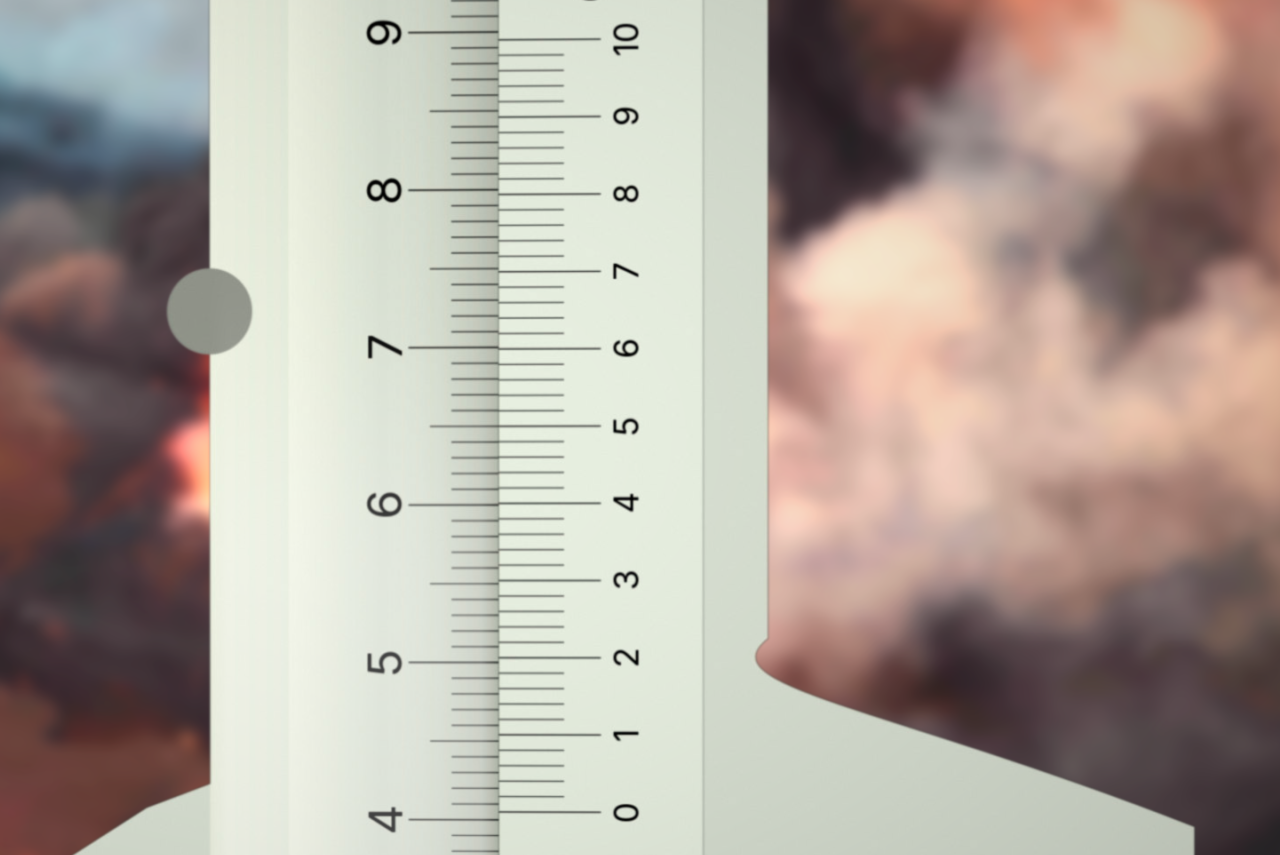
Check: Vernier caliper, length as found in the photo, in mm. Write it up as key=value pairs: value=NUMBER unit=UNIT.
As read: value=40.5 unit=mm
